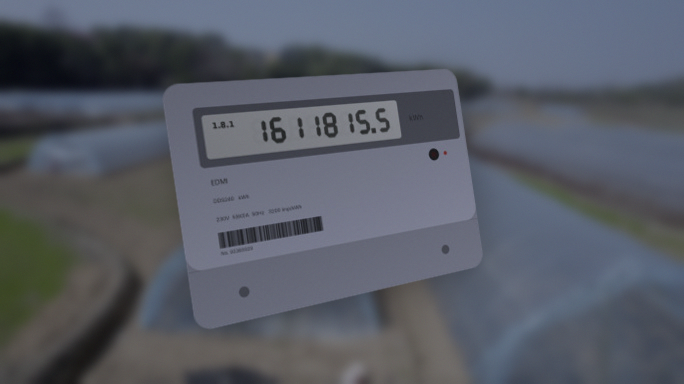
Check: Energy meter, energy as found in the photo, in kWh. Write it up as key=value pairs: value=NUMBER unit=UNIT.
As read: value=1611815.5 unit=kWh
